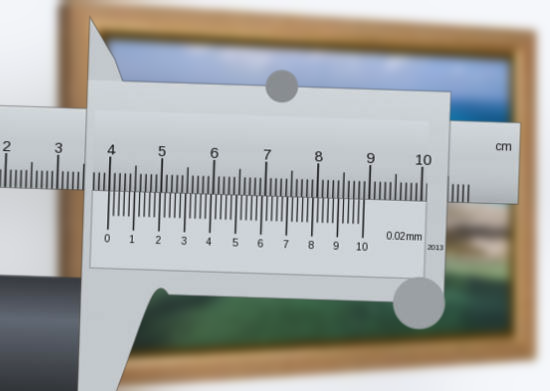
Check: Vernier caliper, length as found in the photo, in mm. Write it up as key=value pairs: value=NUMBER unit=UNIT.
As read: value=40.0 unit=mm
